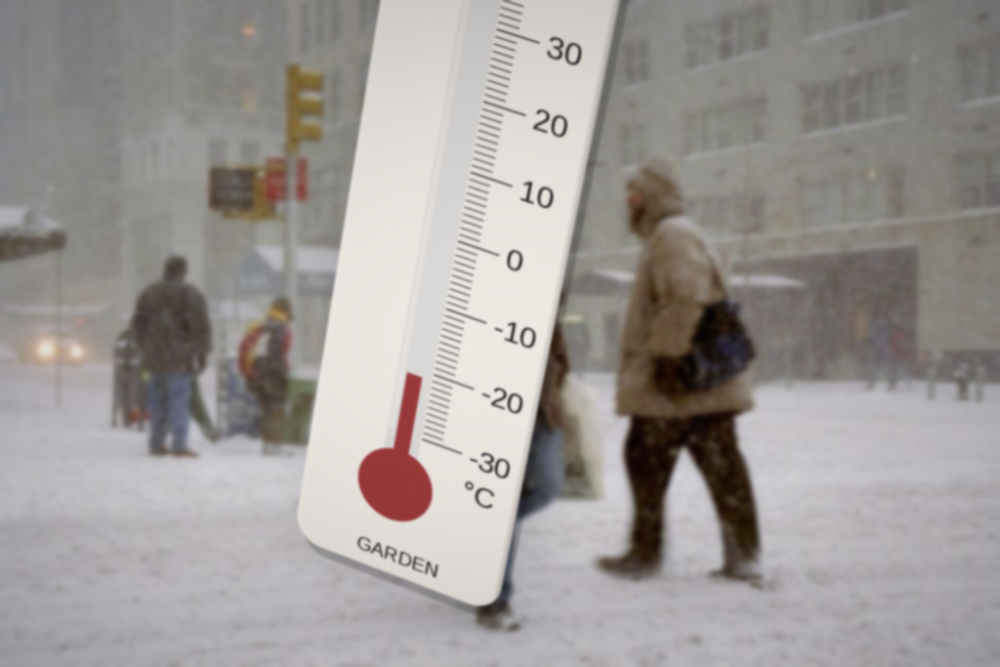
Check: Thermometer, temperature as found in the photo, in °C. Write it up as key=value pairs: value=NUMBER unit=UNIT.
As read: value=-21 unit=°C
